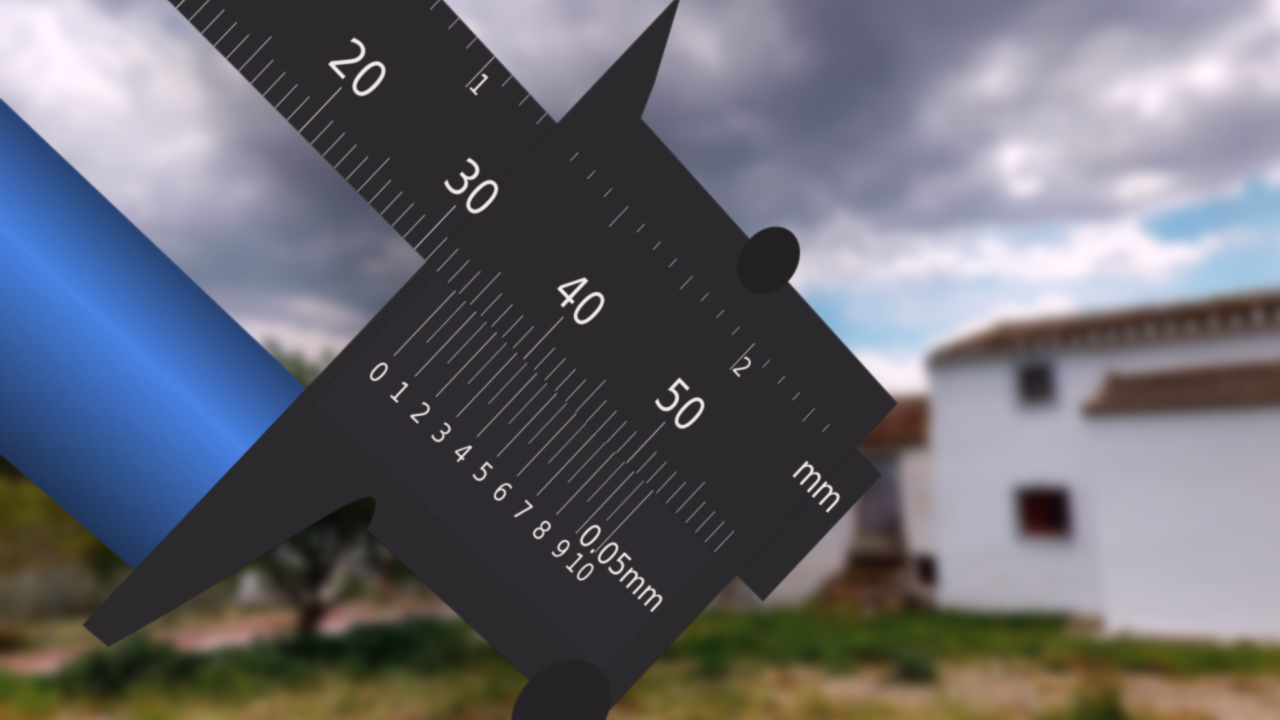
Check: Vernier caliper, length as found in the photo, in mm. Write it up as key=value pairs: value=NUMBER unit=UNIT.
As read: value=33.7 unit=mm
